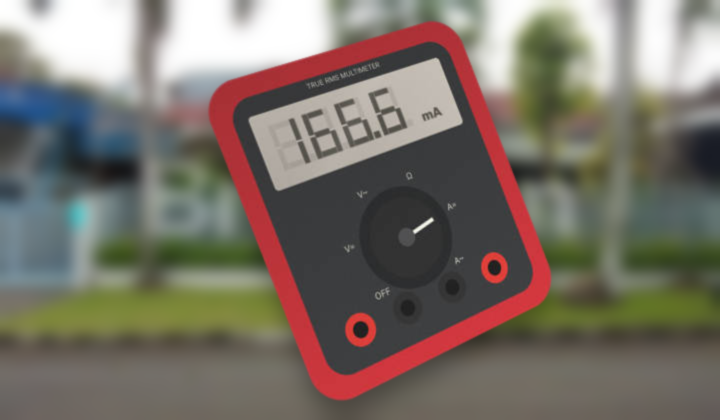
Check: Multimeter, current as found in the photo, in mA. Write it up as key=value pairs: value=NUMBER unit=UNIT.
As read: value=166.6 unit=mA
